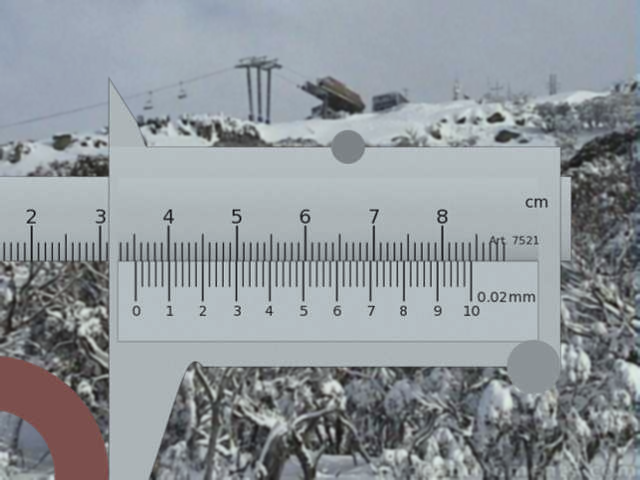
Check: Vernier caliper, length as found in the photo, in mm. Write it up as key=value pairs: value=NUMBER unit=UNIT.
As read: value=35.2 unit=mm
